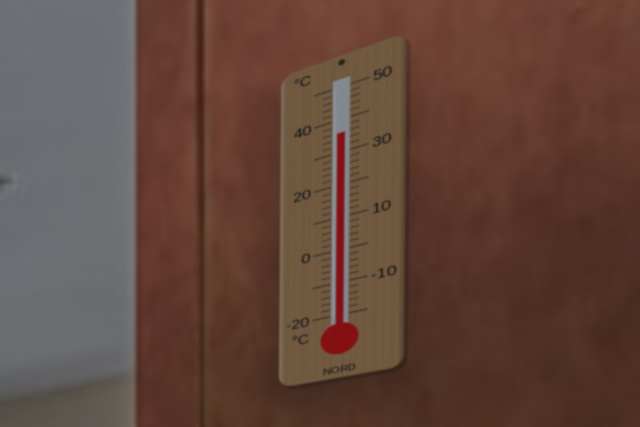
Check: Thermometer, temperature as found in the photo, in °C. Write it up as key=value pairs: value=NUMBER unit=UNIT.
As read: value=36 unit=°C
